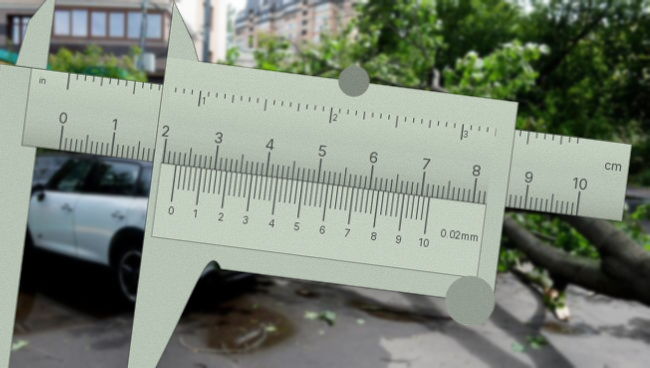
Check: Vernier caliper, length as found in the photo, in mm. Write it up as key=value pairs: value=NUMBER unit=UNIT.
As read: value=22.5 unit=mm
